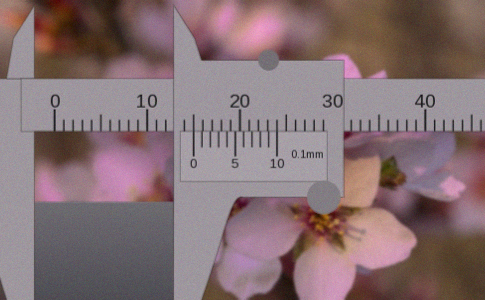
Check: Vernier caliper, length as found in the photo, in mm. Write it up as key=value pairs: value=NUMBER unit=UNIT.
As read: value=15.0 unit=mm
